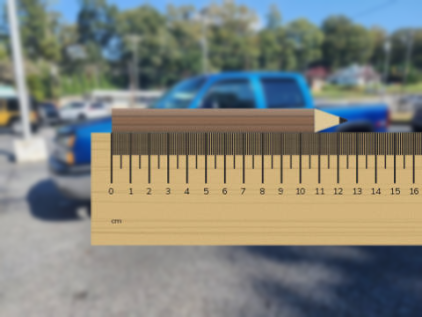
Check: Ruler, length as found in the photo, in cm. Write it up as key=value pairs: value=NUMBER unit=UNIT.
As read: value=12.5 unit=cm
